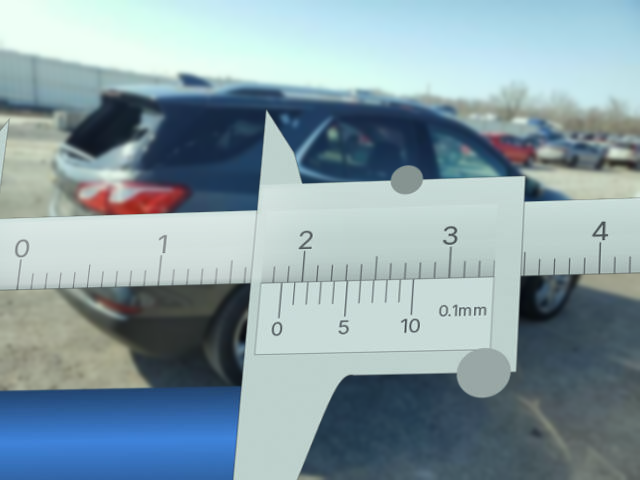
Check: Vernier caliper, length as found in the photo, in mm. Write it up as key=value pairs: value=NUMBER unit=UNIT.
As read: value=18.6 unit=mm
